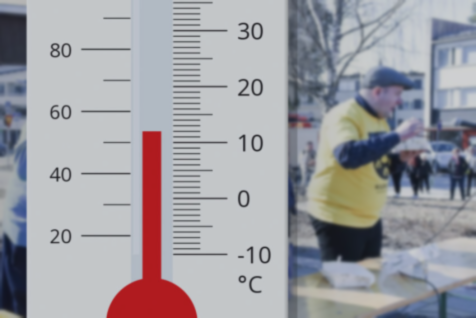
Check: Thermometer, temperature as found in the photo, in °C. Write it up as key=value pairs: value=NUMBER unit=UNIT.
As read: value=12 unit=°C
